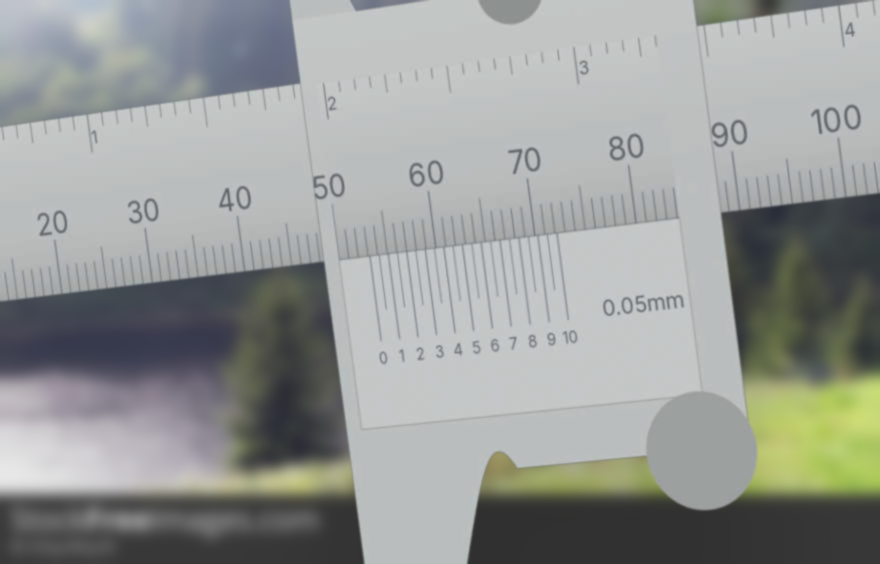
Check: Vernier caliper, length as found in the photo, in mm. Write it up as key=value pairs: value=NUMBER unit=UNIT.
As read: value=53.2 unit=mm
